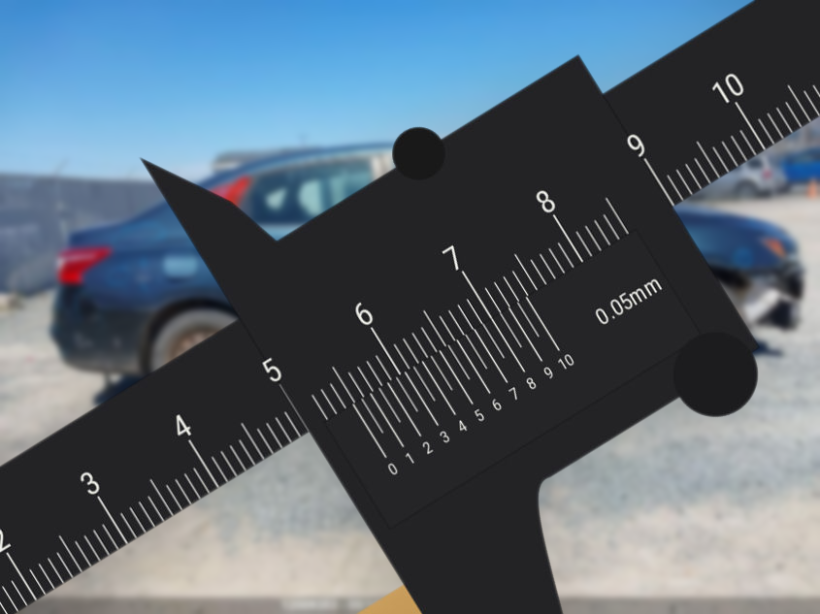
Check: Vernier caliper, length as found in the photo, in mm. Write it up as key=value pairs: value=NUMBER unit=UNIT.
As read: value=54.8 unit=mm
